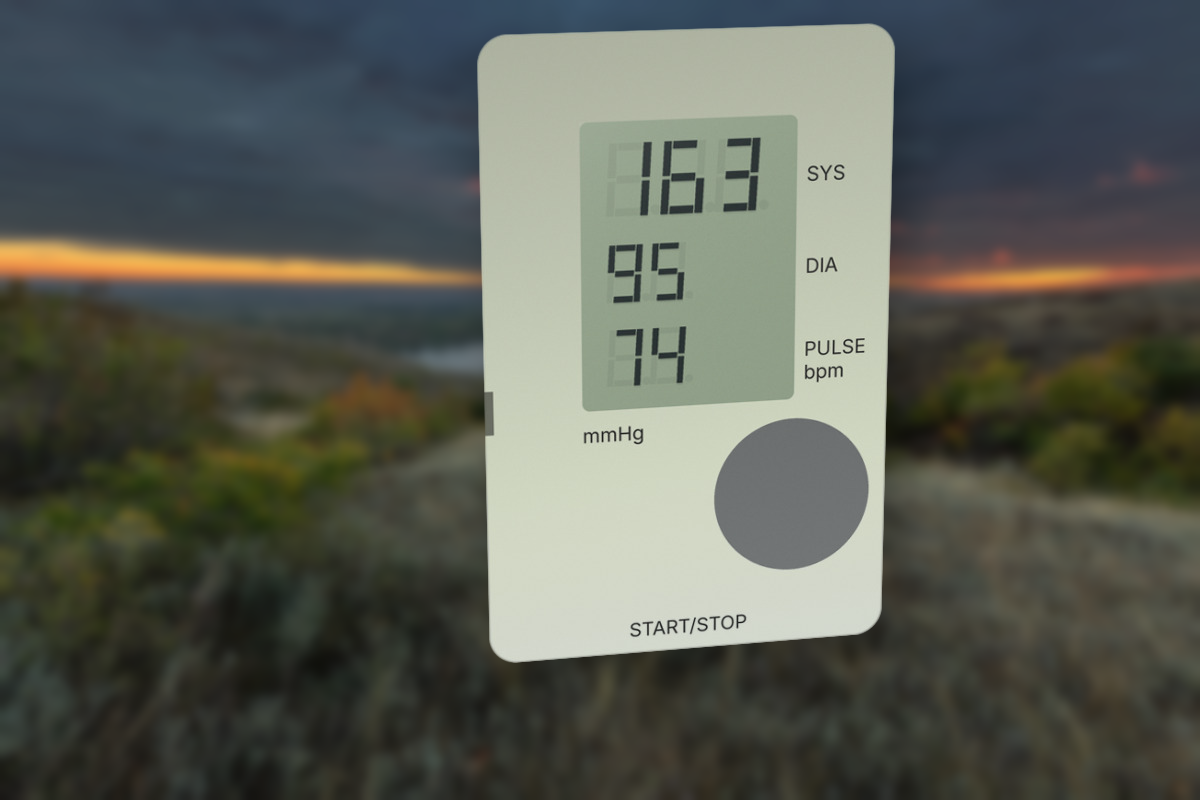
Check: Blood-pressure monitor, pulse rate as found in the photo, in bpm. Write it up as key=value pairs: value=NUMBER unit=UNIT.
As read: value=74 unit=bpm
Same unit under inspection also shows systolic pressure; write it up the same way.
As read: value=163 unit=mmHg
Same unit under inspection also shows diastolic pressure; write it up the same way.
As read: value=95 unit=mmHg
